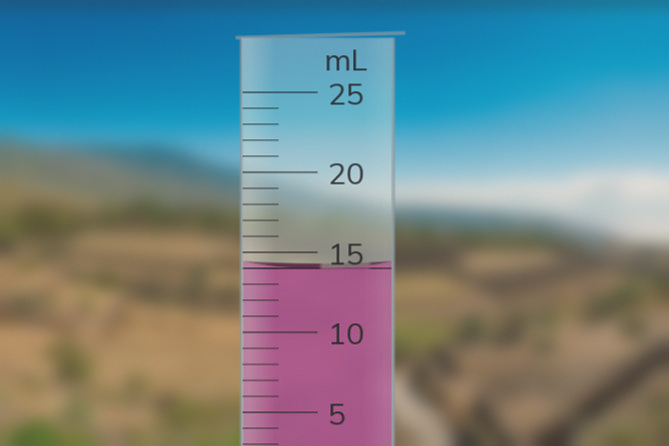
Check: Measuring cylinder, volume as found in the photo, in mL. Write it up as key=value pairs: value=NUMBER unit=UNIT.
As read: value=14 unit=mL
